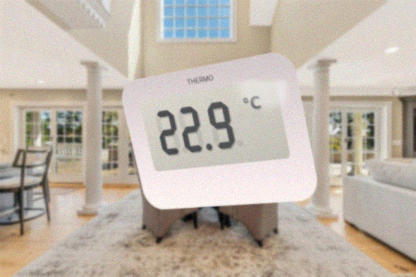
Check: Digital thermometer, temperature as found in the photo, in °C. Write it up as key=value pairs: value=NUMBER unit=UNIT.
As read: value=22.9 unit=°C
